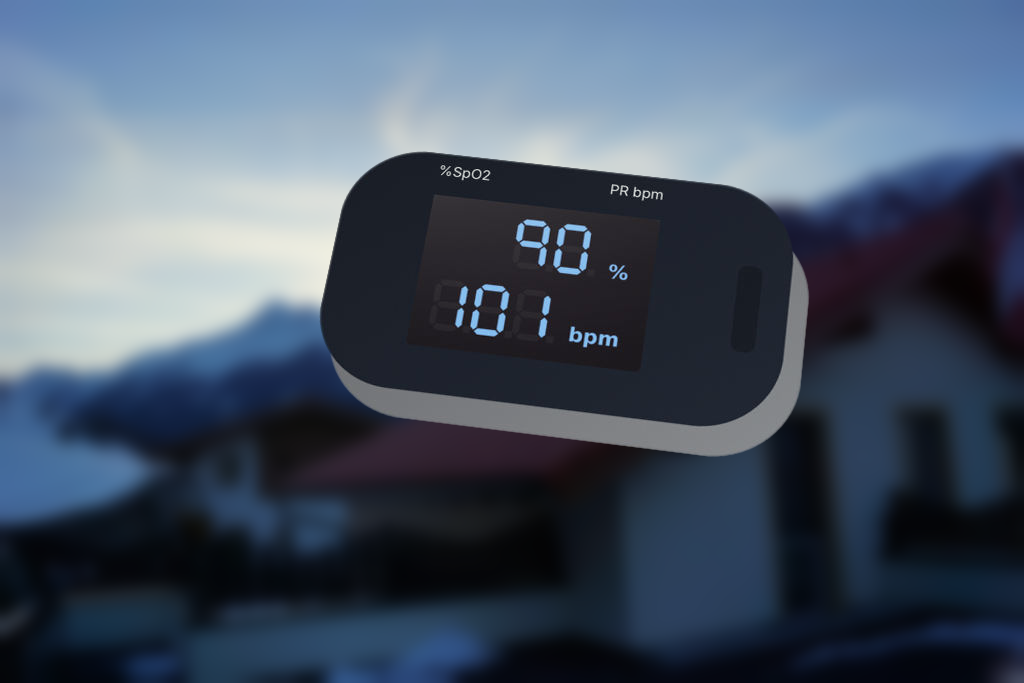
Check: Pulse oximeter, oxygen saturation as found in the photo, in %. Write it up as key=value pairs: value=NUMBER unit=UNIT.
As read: value=90 unit=%
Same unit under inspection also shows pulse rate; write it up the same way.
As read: value=101 unit=bpm
